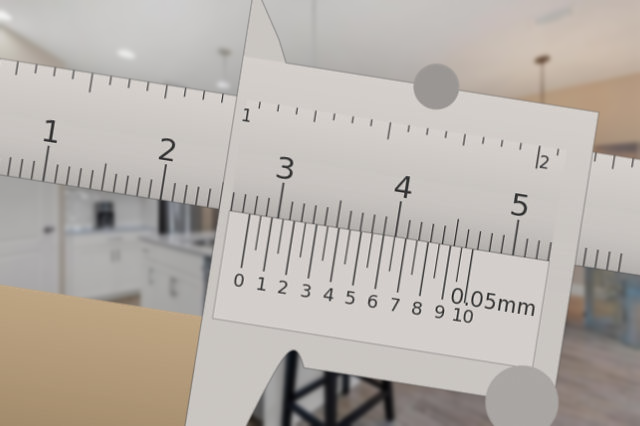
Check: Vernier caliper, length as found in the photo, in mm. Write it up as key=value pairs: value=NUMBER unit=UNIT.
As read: value=27.6 unit=mm
